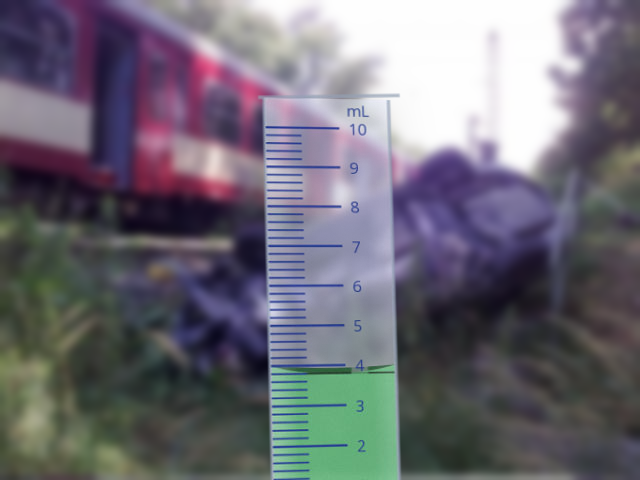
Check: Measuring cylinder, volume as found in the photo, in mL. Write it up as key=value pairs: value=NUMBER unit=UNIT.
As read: value=3.8 unit=mL
